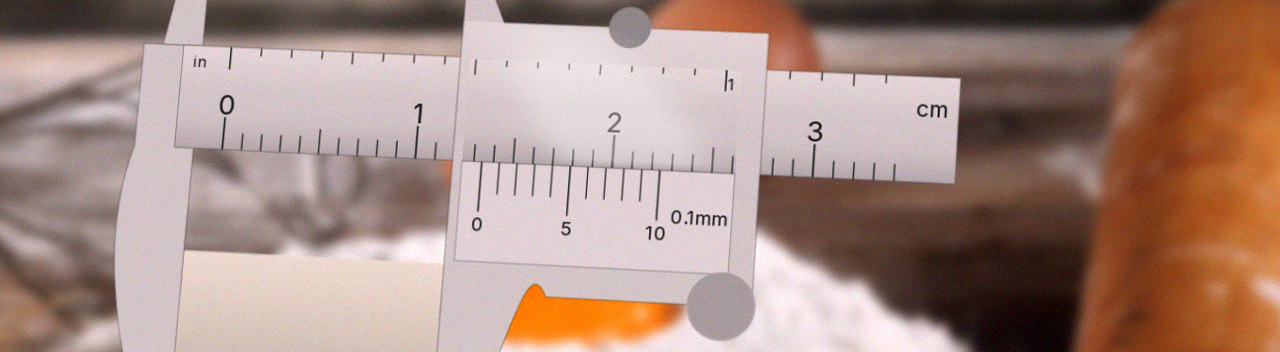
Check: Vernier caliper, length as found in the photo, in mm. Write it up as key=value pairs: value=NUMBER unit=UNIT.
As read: value=13.4 unit=mm
